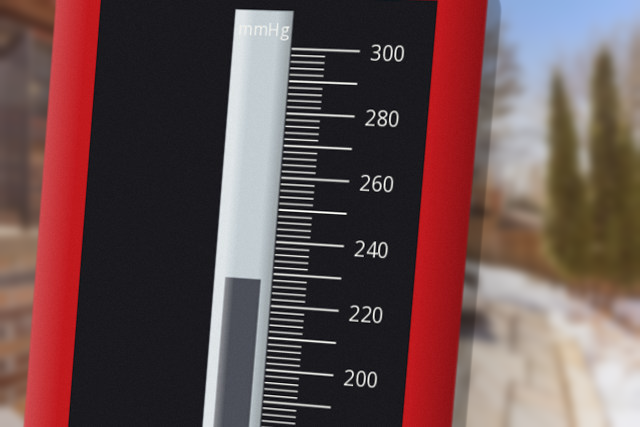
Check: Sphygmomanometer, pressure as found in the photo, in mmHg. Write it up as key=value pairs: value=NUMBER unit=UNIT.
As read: value=228 unit=mmHg
